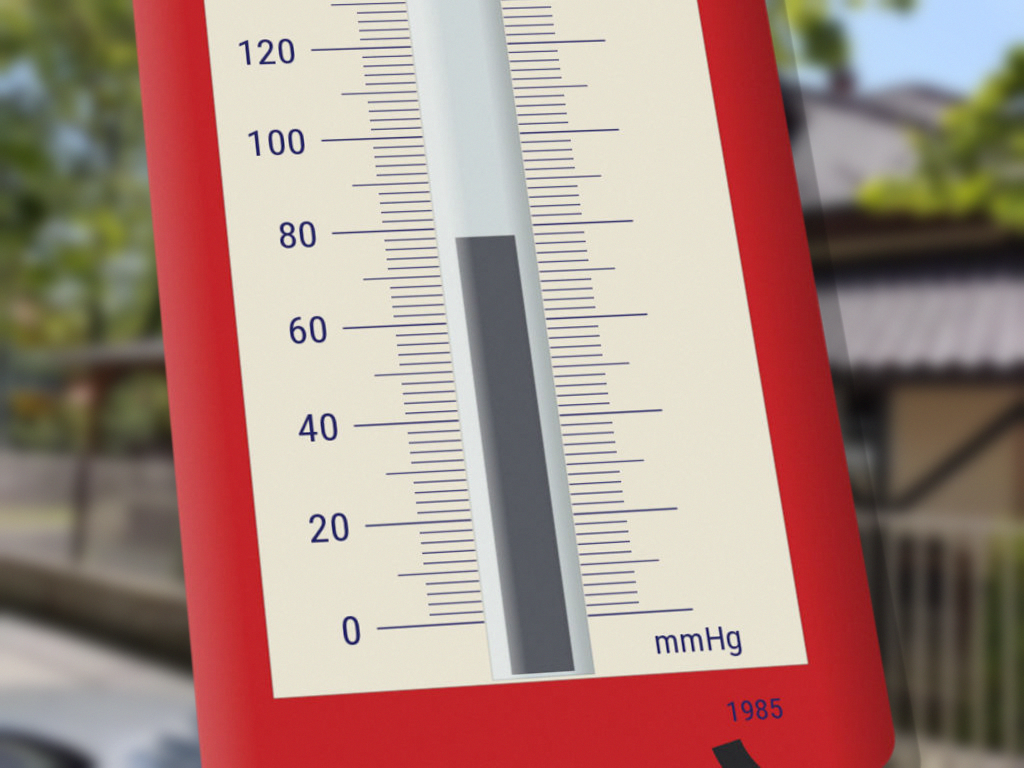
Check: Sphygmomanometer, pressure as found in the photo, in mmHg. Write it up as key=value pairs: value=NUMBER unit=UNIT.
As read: value=78 unit=mmHg
